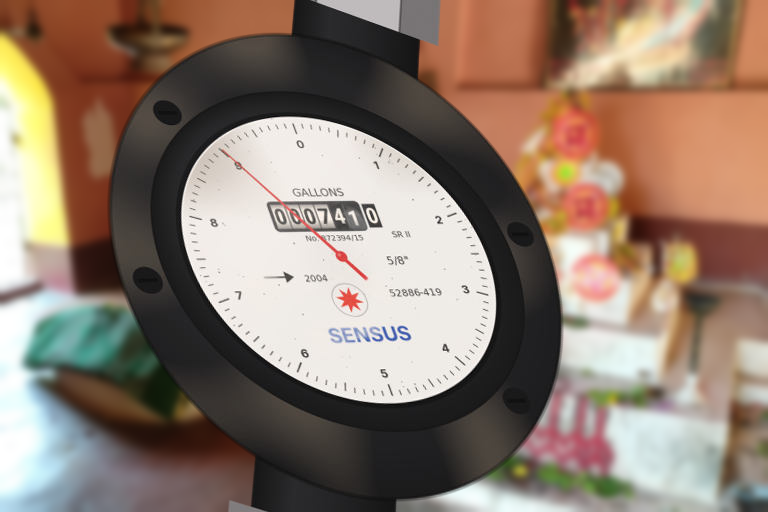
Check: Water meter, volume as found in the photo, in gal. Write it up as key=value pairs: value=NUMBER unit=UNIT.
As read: value=7409.0 unit=gal
